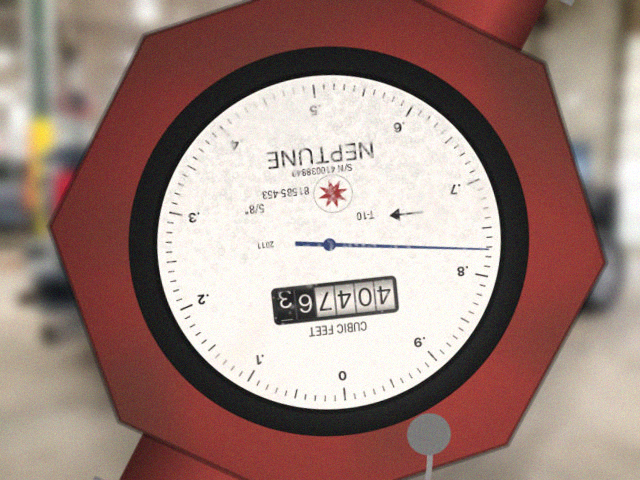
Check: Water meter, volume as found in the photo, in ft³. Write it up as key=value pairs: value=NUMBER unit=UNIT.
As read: value=404762.77 unit=ft³
